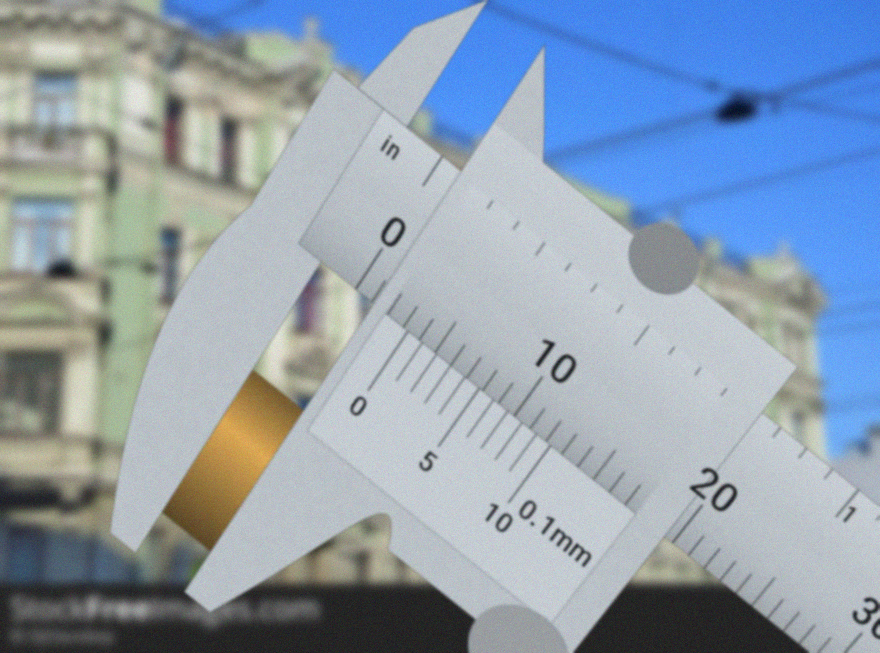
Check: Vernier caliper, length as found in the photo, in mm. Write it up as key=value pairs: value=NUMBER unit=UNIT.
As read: value=3.3 unit=mm
